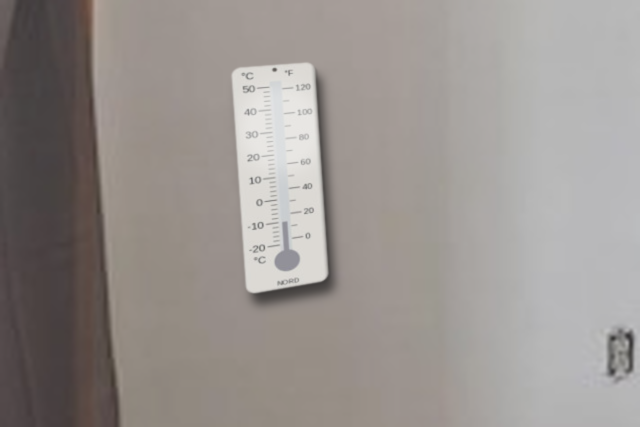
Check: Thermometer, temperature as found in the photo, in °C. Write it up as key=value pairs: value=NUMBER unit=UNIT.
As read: value=-10 unit=°C
